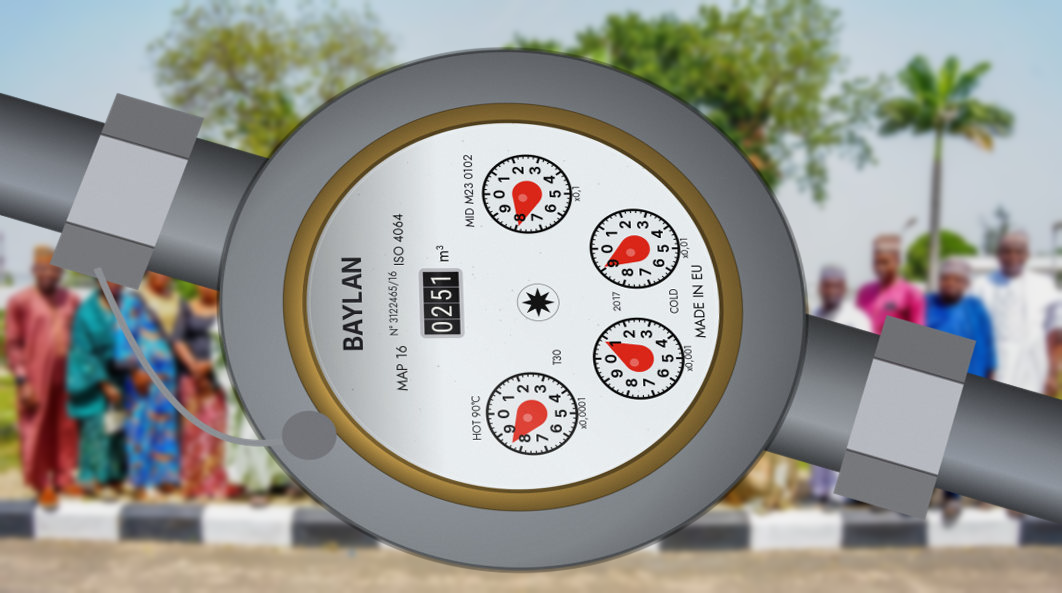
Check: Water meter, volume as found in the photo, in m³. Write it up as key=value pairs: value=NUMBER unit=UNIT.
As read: value=251.7908 unit=m³
